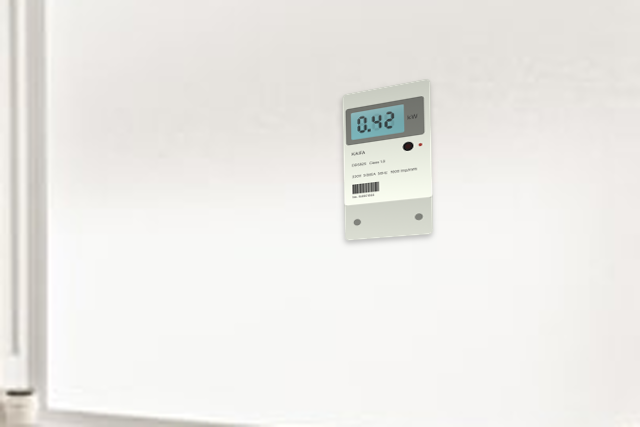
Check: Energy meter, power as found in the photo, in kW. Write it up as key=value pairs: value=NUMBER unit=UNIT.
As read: value=0.42 unit=kW
